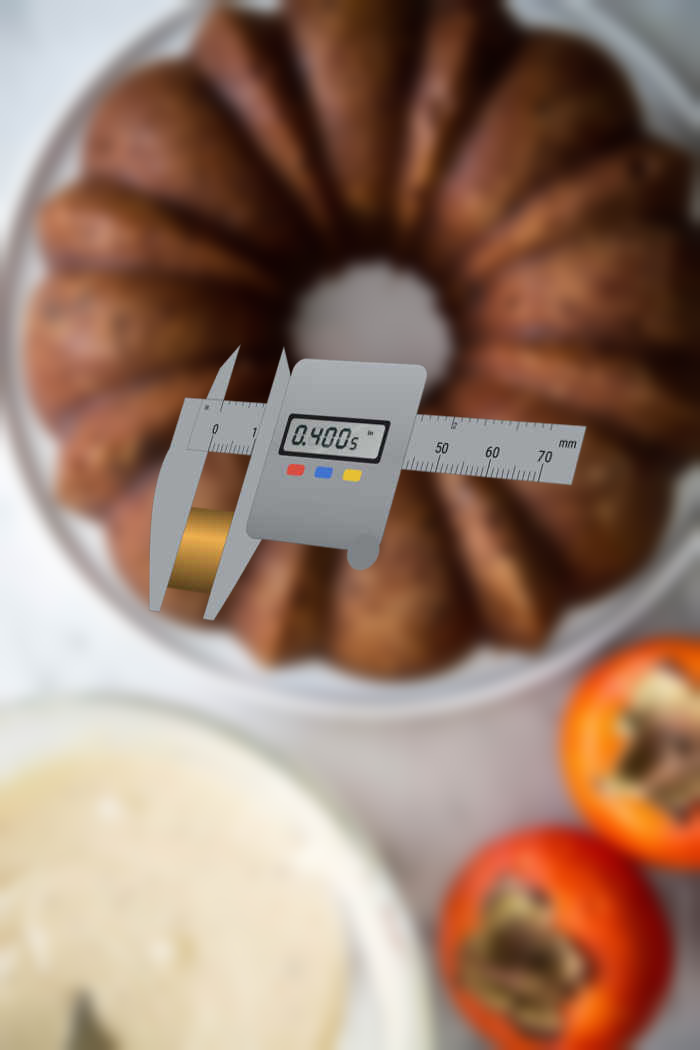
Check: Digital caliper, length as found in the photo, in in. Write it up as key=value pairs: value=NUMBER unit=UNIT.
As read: value=0.4005 unit=in
